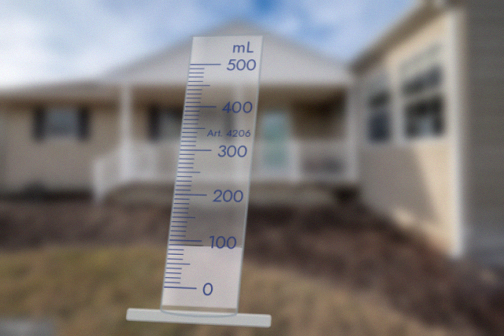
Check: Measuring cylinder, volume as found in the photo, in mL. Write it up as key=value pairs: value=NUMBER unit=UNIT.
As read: value=90 unit=mL
